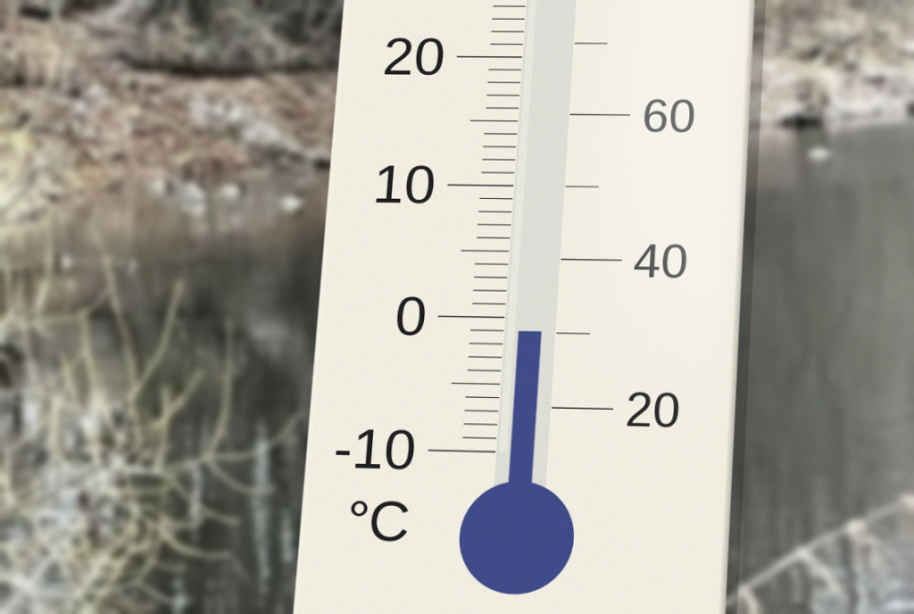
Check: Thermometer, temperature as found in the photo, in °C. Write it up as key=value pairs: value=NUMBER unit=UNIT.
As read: value=-1 unit=°C
